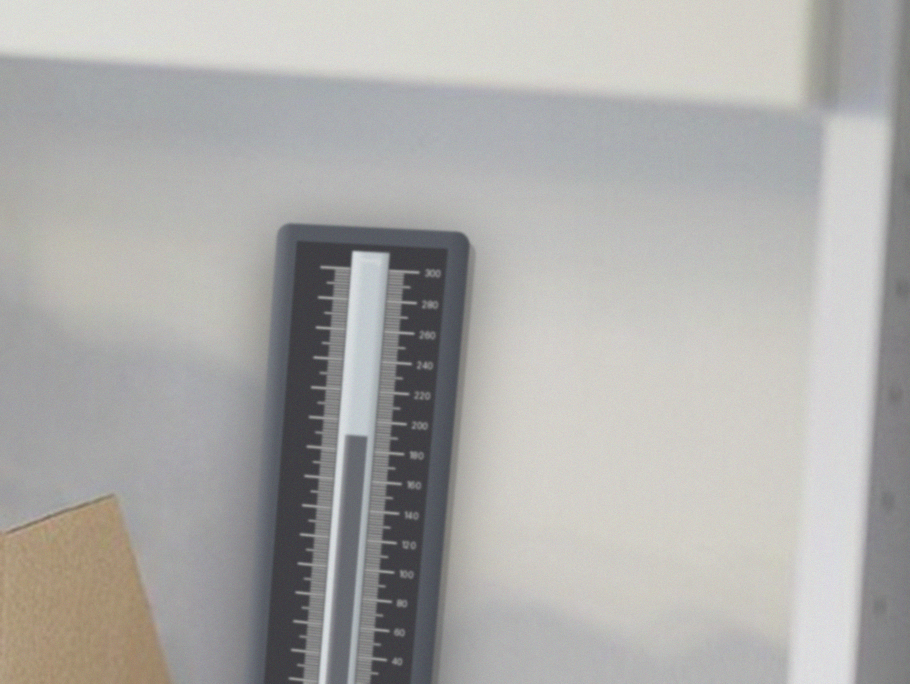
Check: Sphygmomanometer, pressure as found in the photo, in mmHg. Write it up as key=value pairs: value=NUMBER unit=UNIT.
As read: value=190 unit=mmHg
